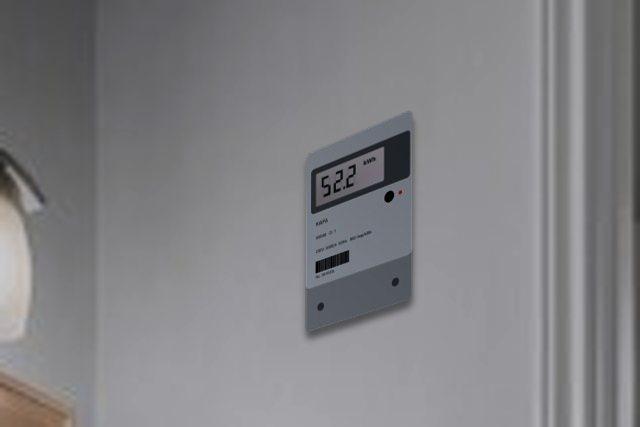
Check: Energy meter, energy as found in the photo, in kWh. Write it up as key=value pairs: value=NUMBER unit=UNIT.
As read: value=52.2 unit=kWh
